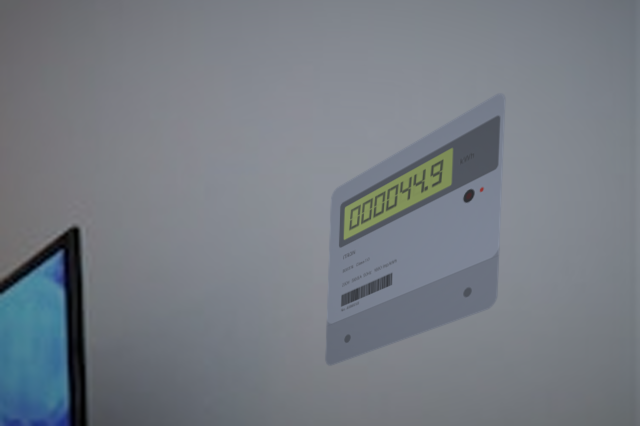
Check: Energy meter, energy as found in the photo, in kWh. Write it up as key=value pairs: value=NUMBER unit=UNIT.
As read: value=44.9 unit=kWh
